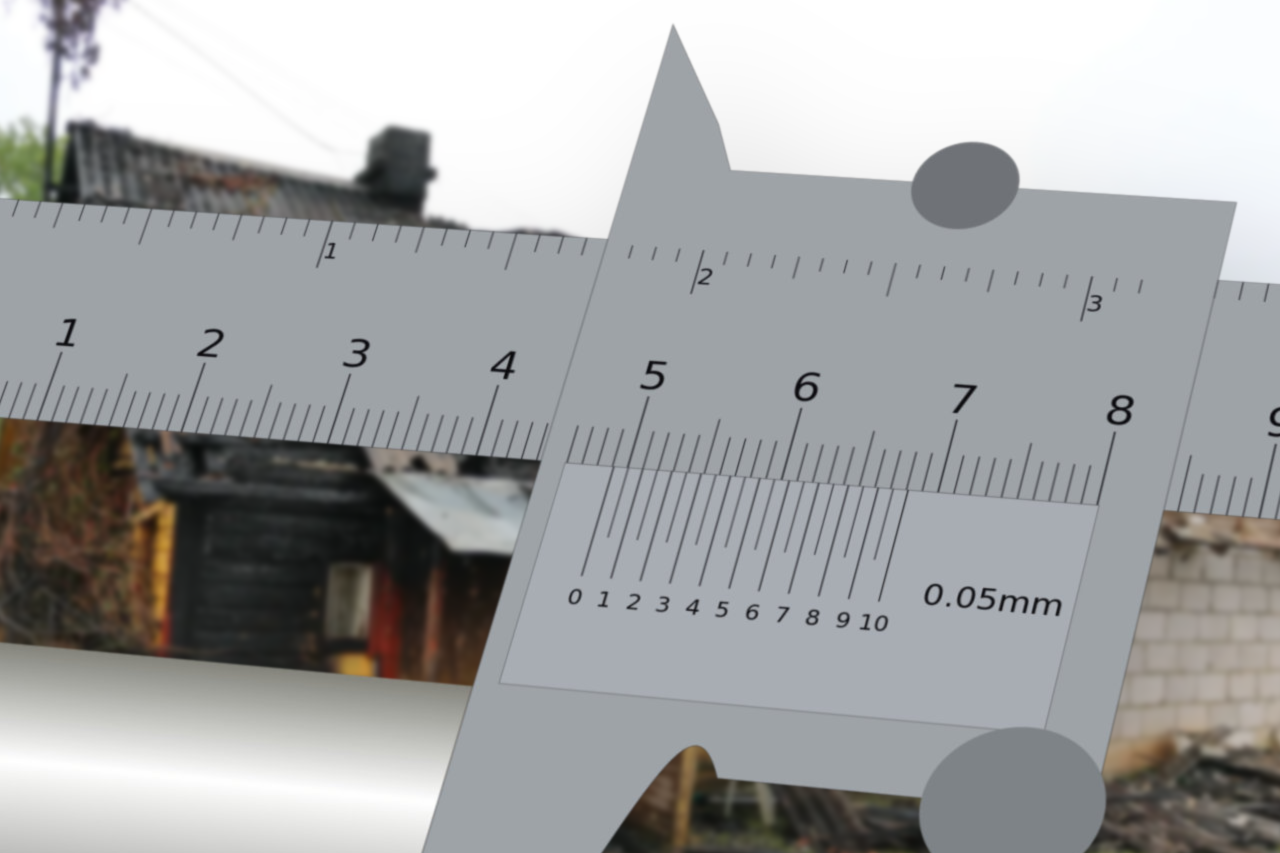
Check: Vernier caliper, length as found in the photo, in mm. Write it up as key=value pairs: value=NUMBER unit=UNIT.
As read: value=49.1 unit=mm
